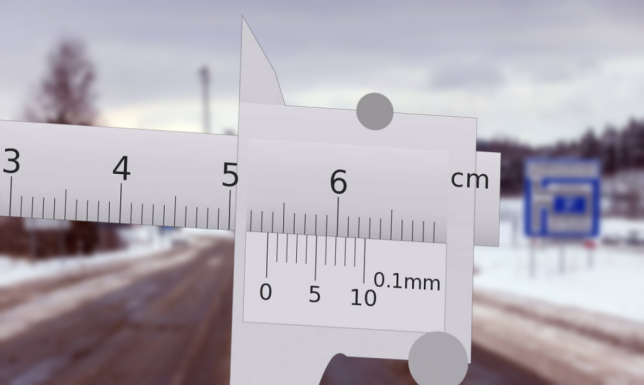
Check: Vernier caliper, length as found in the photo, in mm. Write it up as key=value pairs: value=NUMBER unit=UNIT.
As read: value=53.6 unit=mm
